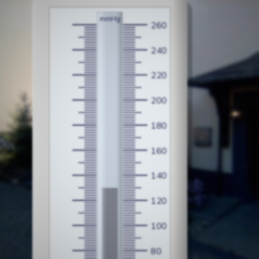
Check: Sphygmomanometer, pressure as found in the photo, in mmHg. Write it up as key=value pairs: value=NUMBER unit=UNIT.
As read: value=130 unit=mmHg
